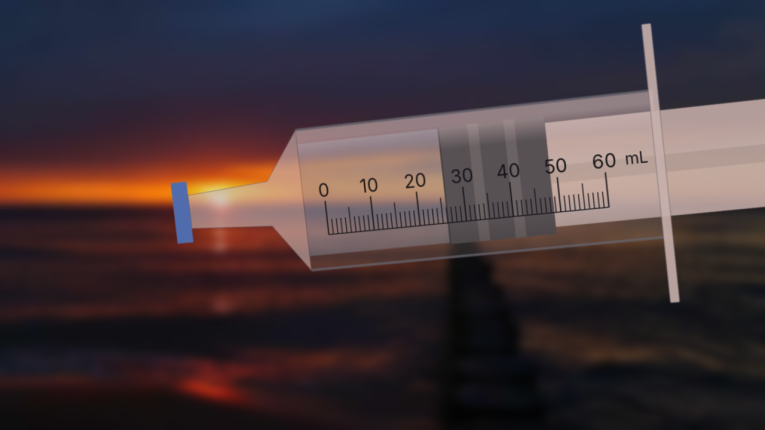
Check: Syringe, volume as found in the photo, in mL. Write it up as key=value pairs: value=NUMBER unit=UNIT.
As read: value=26 unit=mL
